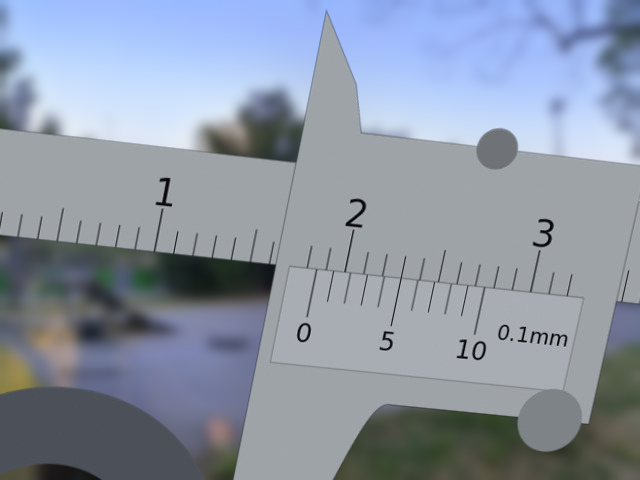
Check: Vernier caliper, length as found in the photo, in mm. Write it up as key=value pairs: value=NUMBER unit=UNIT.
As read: value=18.5 unit=mm
